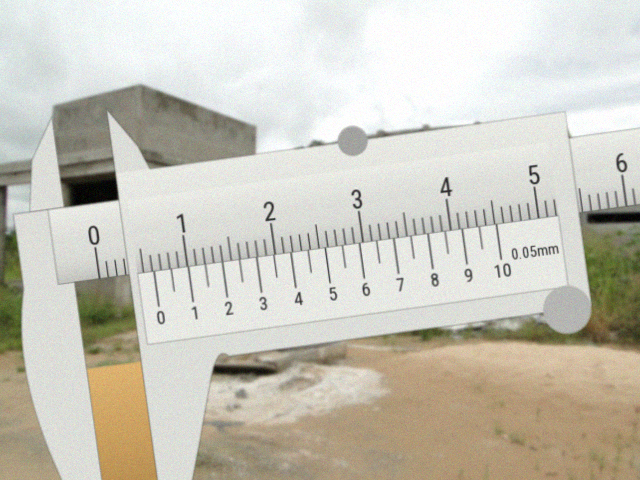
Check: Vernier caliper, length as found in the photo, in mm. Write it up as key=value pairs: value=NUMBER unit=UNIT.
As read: value=6.2 unit=mm
